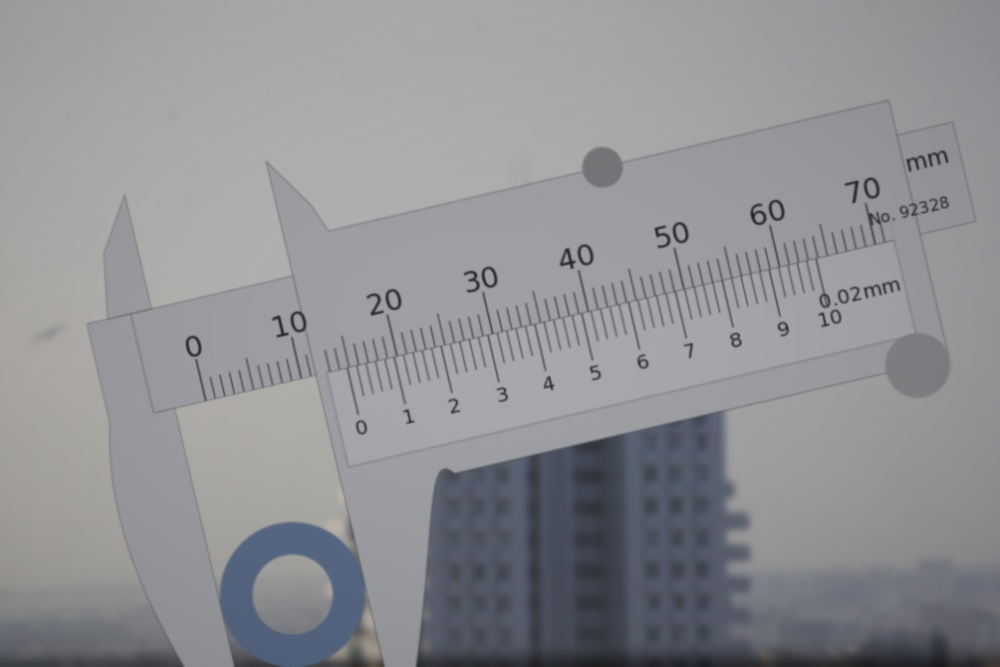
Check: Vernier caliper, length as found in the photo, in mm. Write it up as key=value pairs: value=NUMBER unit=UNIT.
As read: value=14.8 unit=mm
